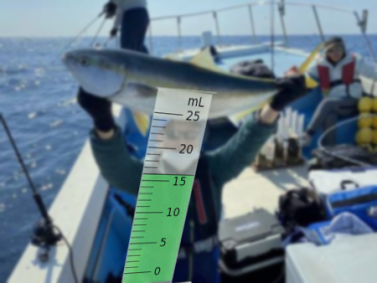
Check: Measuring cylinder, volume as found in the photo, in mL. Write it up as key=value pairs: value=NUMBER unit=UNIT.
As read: value=16 unit=mL
